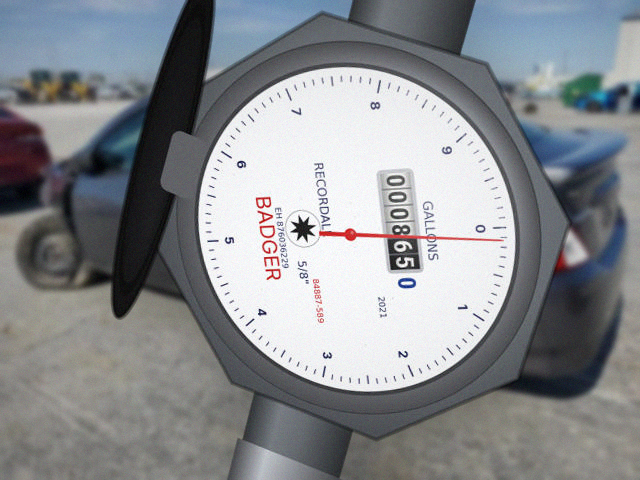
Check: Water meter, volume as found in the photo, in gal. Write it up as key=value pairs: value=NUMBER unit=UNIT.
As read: value=8650.1 unit=gal
